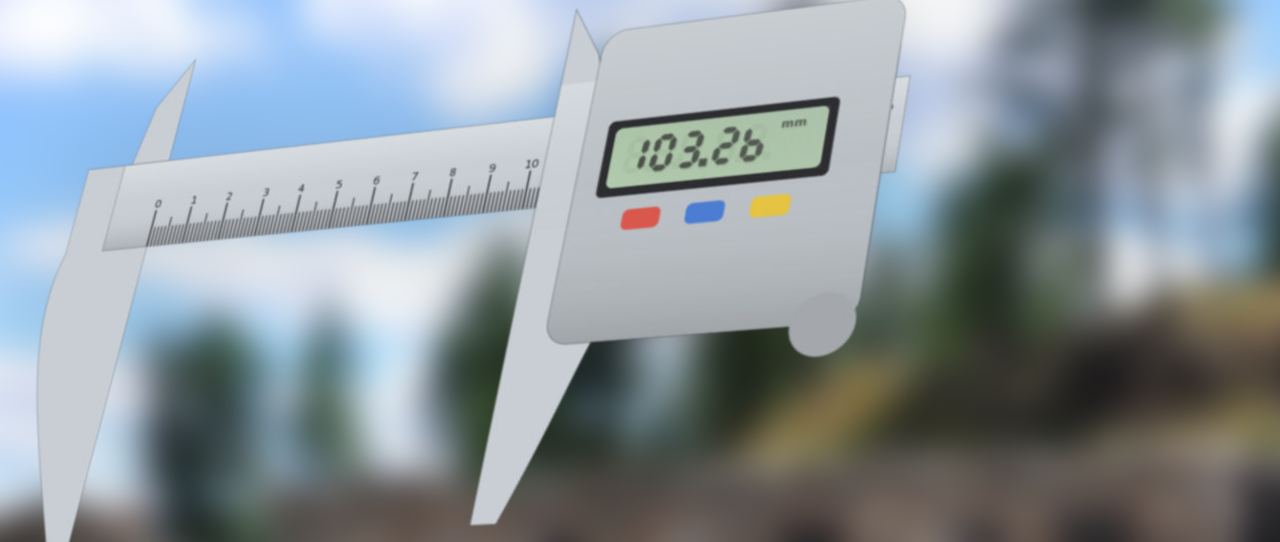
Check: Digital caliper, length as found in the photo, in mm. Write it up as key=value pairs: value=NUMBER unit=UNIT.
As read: value=103.26 unit=mm
